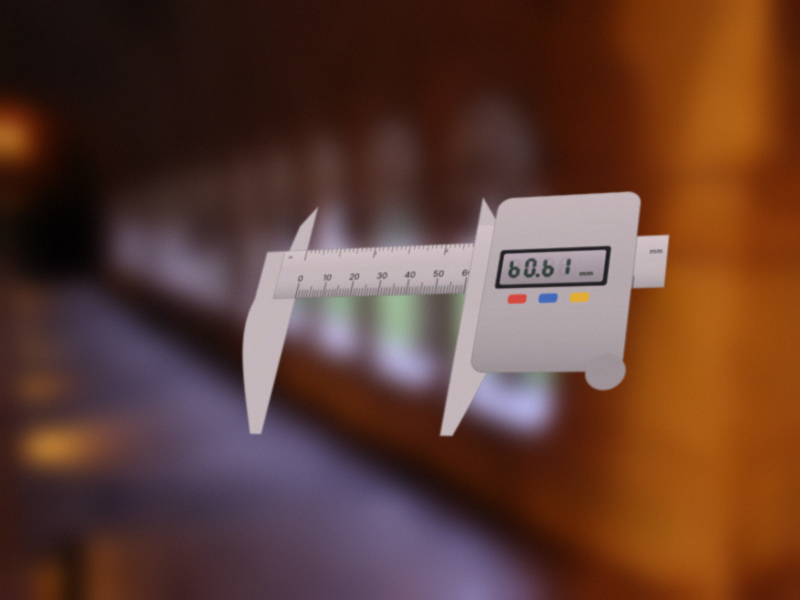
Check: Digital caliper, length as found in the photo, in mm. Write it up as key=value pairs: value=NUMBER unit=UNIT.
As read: value=60.61 unit=mm
